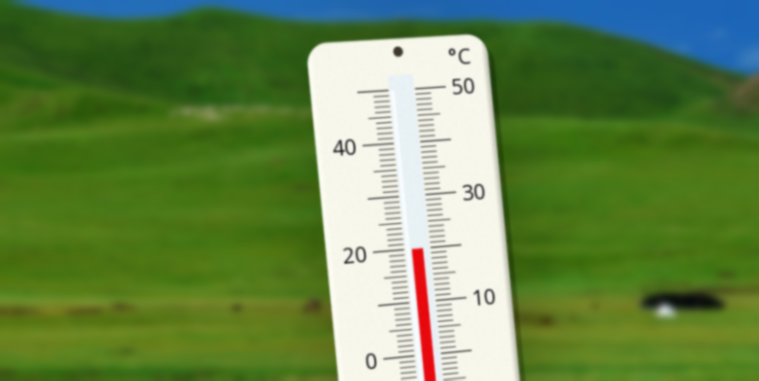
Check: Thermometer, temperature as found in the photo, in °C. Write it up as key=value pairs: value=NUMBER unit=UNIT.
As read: value=20 unit=°C
